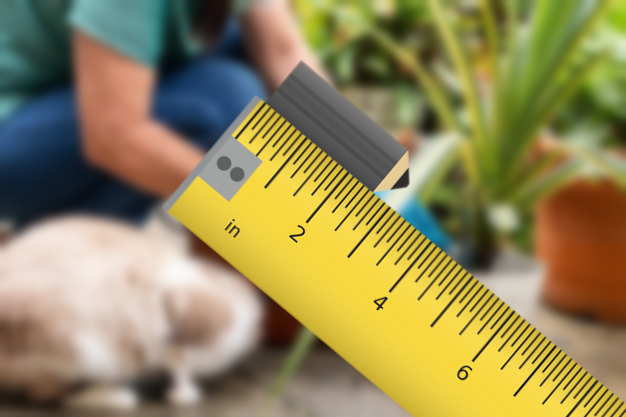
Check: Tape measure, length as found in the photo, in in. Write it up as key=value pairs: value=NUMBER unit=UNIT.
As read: value=3 unit=in
